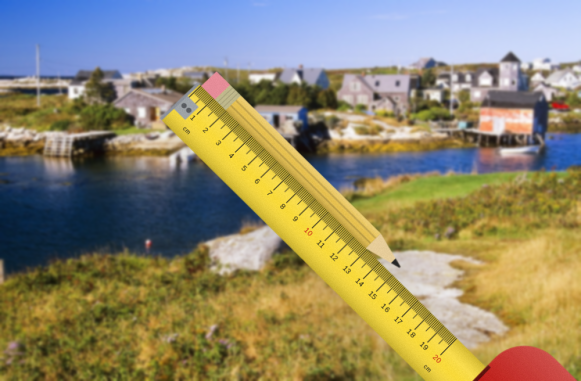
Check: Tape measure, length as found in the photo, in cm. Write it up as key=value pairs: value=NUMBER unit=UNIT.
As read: value=15 unit=cm
